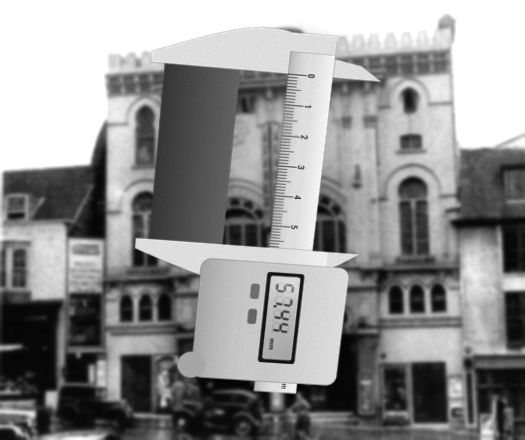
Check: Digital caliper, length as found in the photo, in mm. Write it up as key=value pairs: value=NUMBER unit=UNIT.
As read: value=57.44 unit=mm
